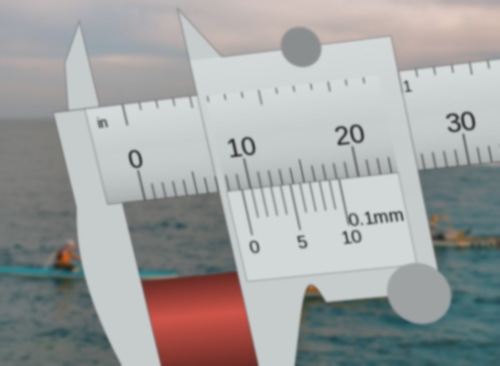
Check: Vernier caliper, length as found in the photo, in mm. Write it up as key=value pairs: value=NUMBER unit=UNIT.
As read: value=9.2 unit=mm
